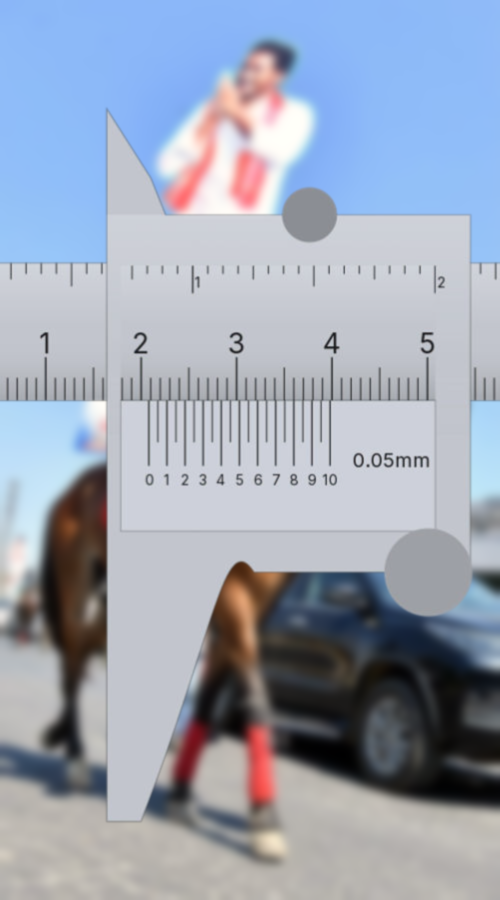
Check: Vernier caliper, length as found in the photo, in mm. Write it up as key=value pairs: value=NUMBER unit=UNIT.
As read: value=20.8 unit=mm
